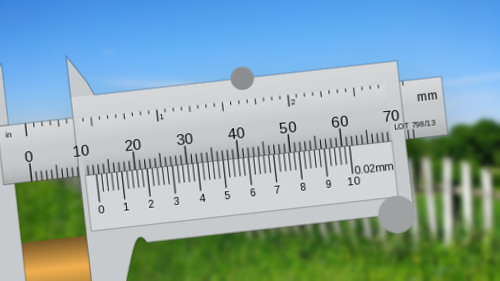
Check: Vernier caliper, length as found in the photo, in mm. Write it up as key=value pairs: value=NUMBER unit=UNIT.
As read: value=12.5 unit=mm
